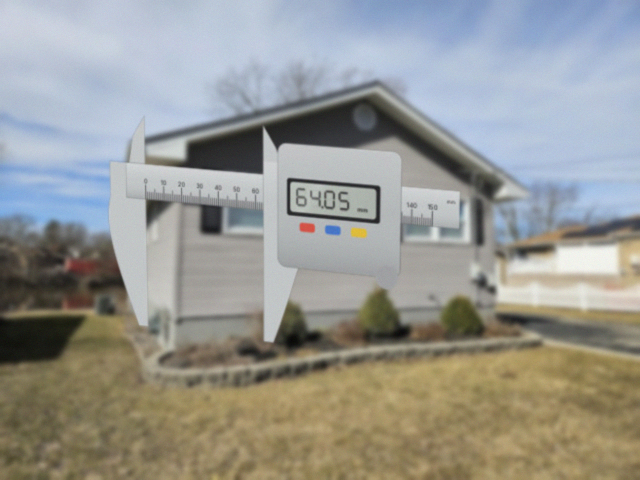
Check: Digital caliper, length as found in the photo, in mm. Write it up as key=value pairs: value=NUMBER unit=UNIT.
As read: value=64.05 unit=mm
